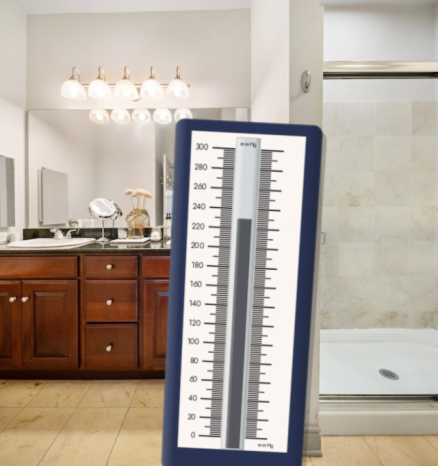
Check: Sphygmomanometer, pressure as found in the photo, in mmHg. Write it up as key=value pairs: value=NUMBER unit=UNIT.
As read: value=230 unit=mmHg
